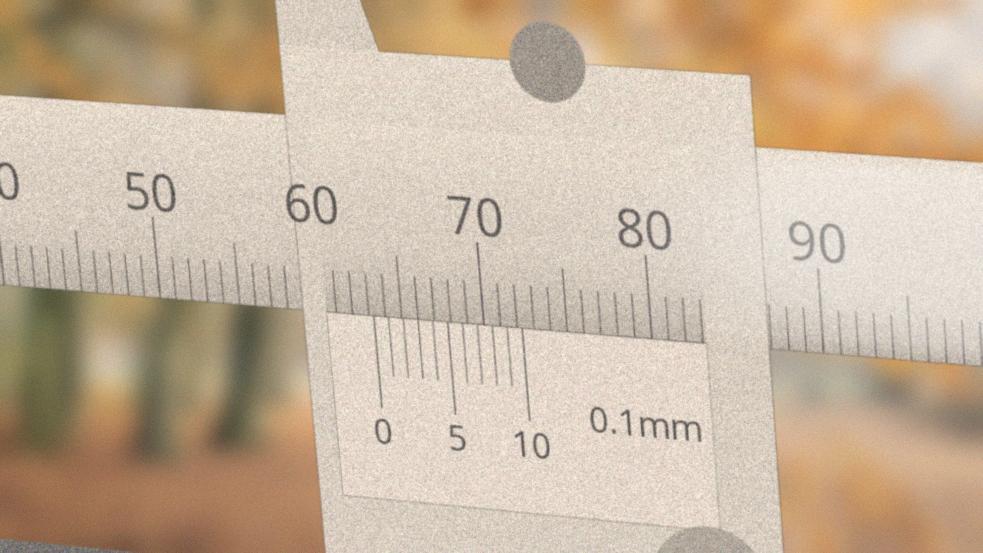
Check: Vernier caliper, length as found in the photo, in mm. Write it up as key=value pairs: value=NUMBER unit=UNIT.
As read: value=63.3 unit=mm
